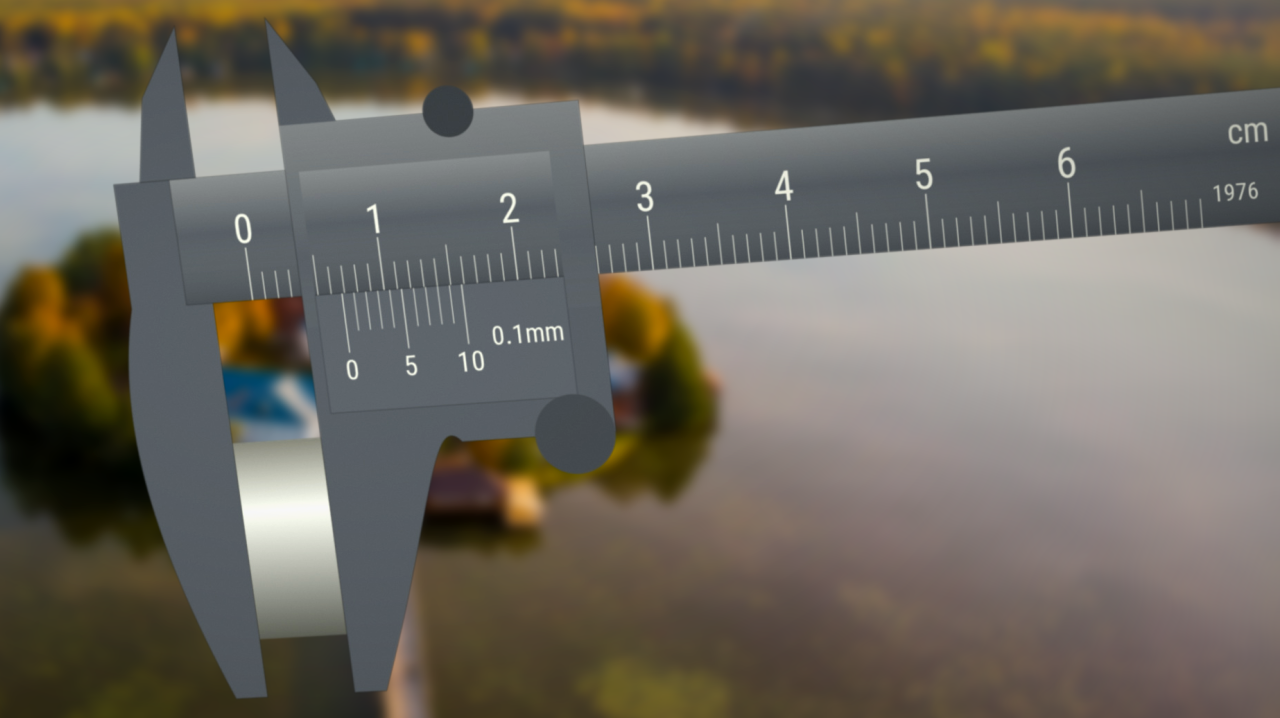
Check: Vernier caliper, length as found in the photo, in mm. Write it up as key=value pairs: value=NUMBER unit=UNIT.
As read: value=6.8 unit=mm
